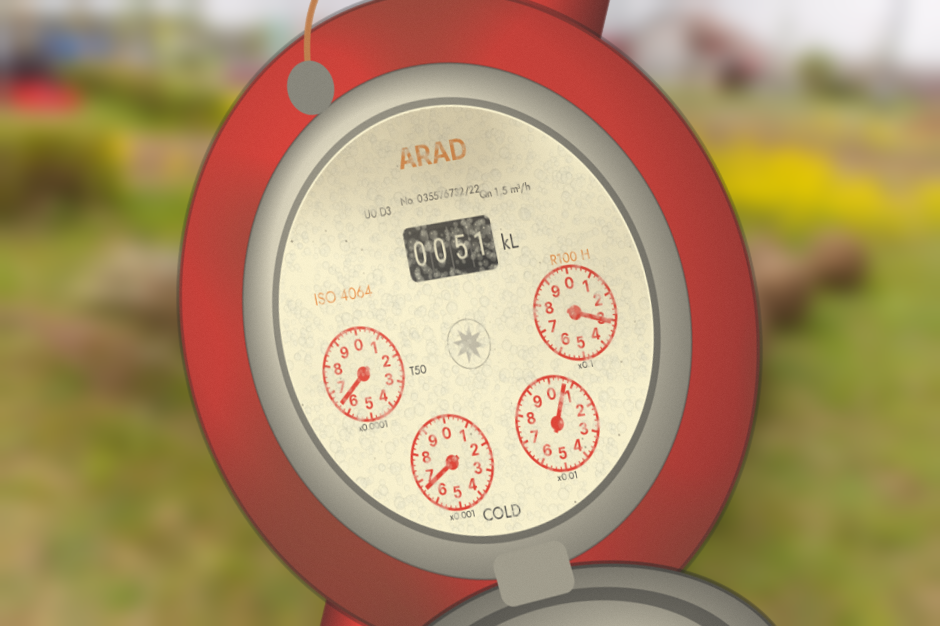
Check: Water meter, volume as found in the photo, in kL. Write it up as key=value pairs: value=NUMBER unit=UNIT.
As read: value=51.3066 unit=kL
